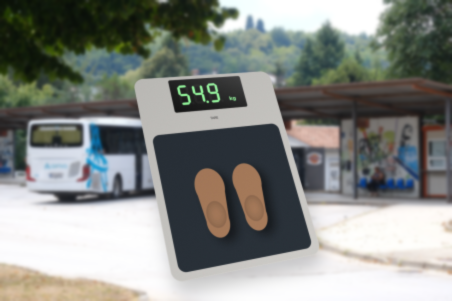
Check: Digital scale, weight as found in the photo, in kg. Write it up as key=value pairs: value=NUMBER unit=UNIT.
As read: value=54.9 unit=kg
